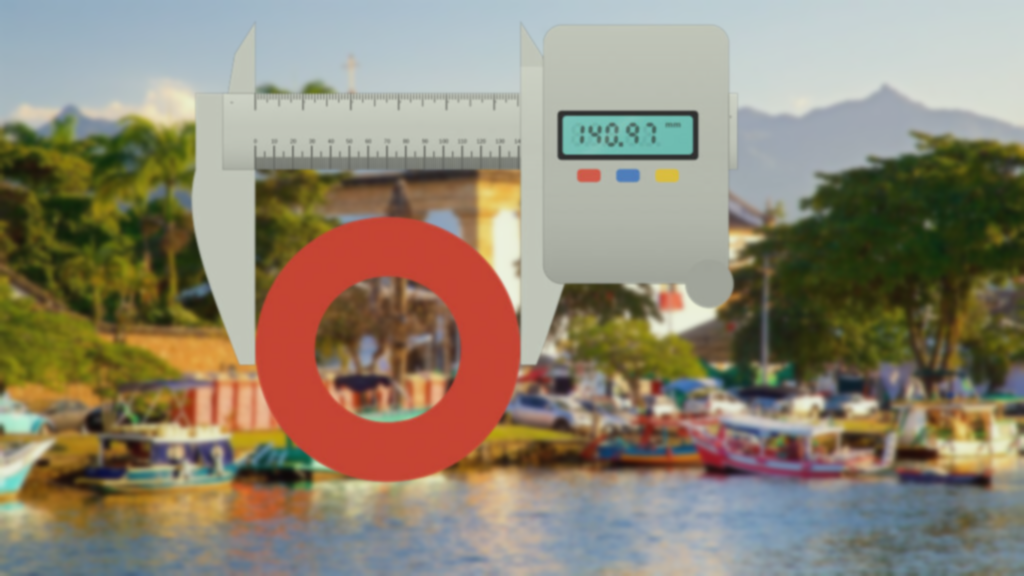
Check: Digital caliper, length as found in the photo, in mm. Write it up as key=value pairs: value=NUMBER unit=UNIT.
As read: value=140.97 unit=mm
